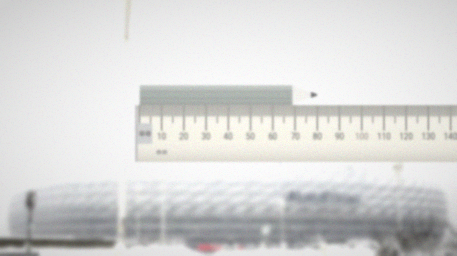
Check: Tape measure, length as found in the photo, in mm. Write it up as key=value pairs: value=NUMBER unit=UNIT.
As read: value=80 unit=mm
